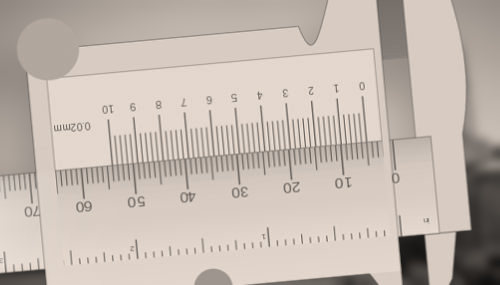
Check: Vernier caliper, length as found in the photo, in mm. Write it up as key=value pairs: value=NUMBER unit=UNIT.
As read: value=5.0 unit=mm
